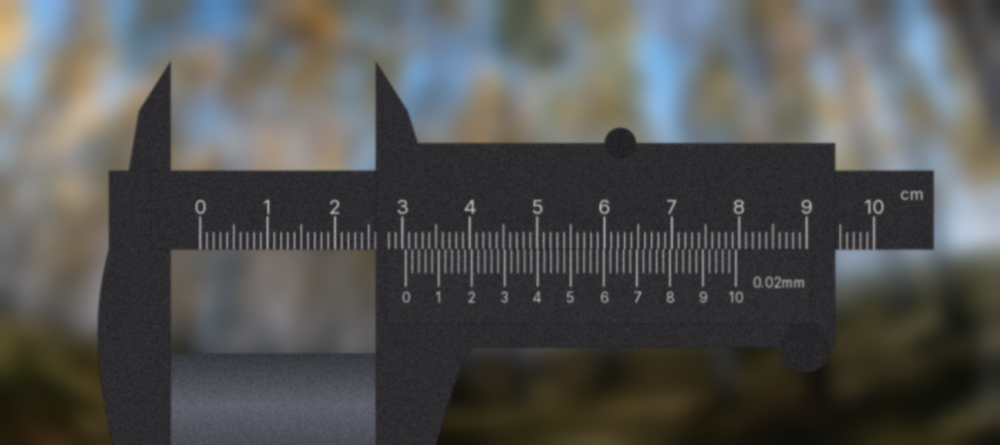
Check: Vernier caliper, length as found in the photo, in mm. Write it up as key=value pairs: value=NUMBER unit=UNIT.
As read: value=30.5 unit=mm
